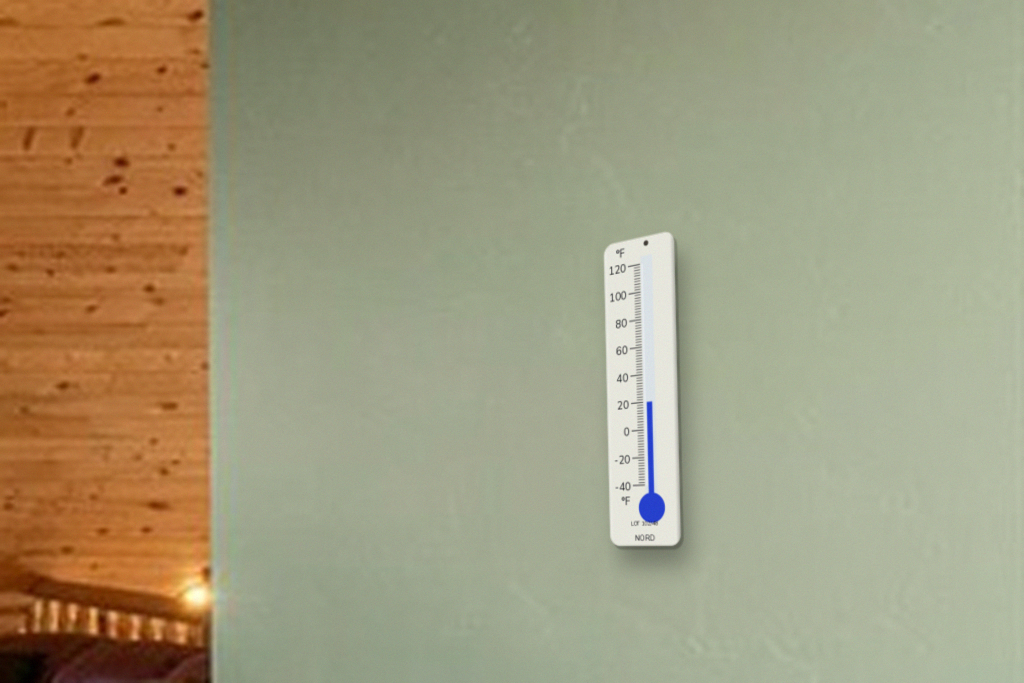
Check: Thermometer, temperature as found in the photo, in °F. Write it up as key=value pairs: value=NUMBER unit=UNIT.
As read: value=20 unit=°F
